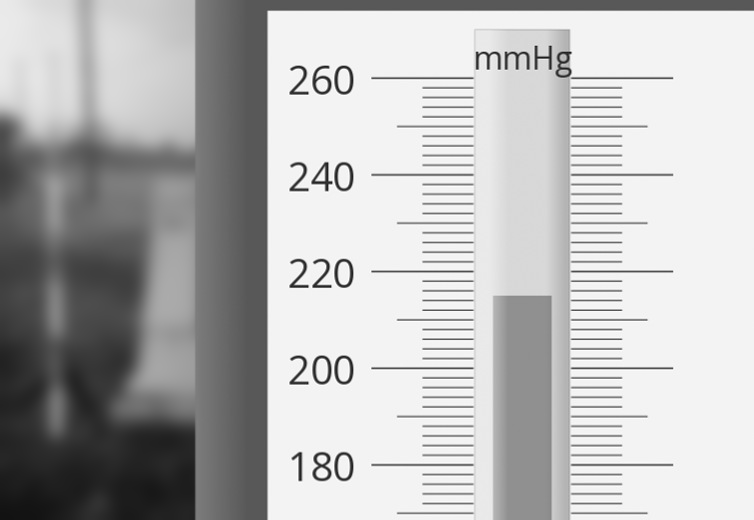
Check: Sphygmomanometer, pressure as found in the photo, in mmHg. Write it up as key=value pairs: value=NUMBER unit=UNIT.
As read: value=215 unit=mmHg
